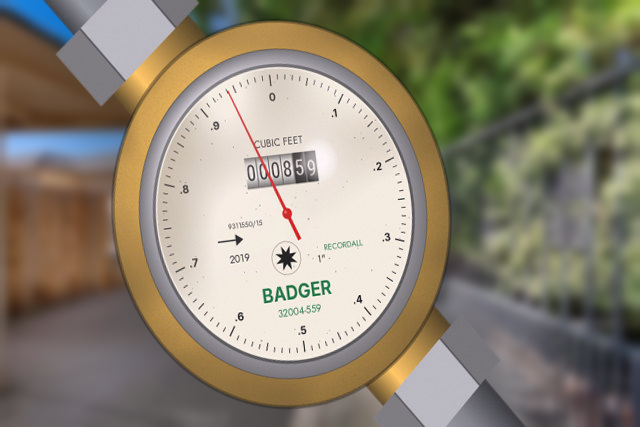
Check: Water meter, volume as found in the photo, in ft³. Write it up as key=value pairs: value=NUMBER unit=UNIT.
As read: value=858.94 unit=ft³
